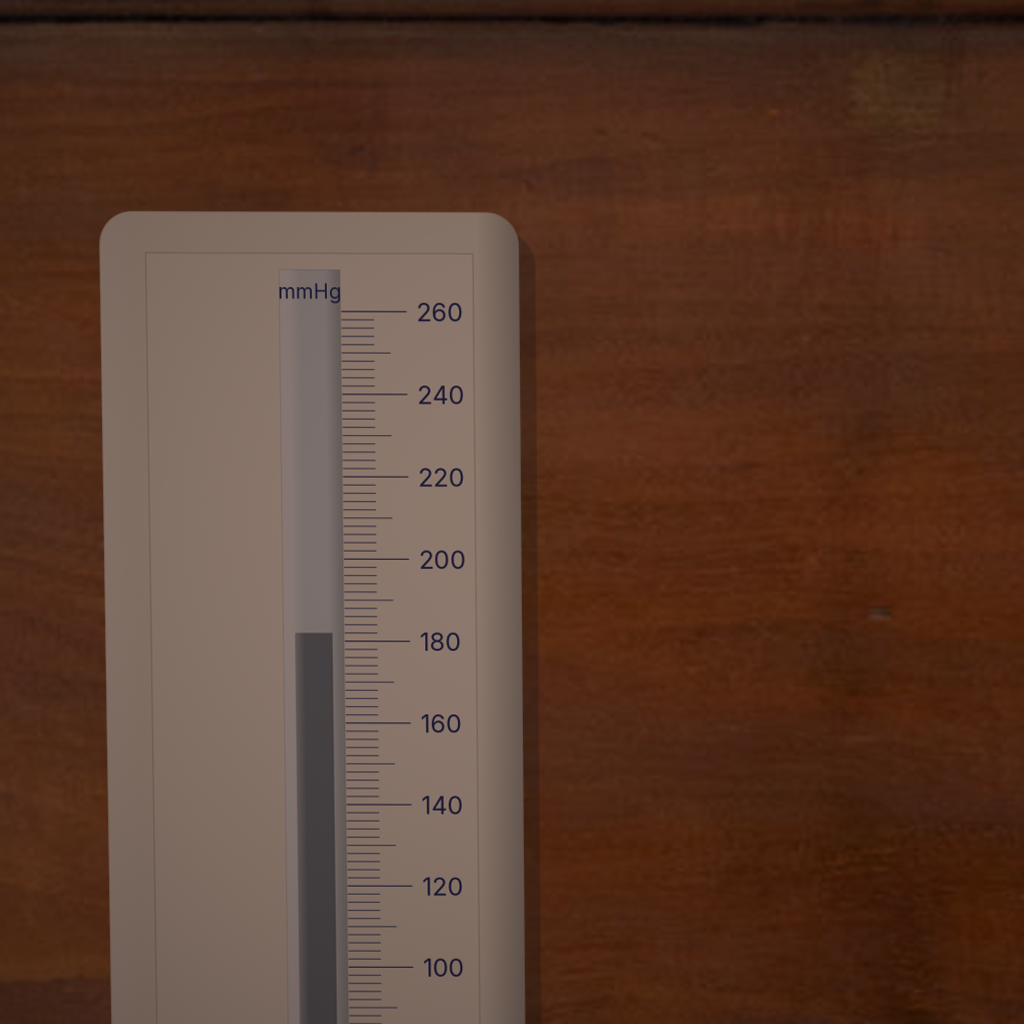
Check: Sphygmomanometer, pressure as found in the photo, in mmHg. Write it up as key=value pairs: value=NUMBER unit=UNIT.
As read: value=182 unit=mmHg
